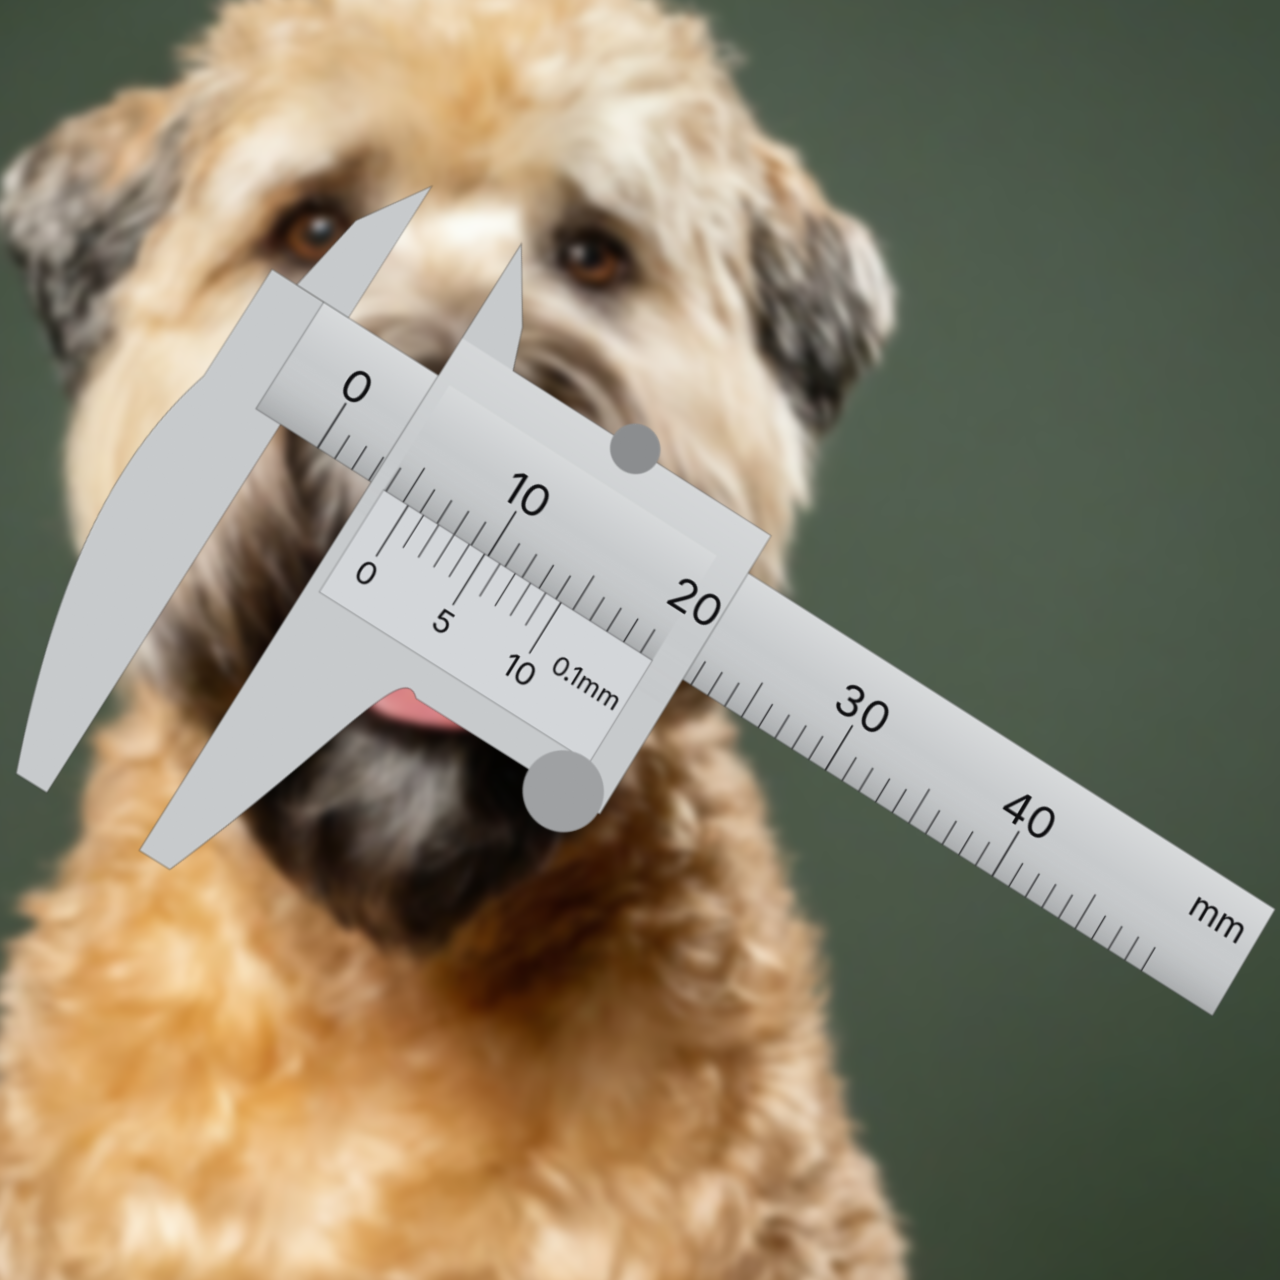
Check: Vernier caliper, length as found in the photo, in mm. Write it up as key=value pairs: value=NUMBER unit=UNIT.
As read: value=5.3 unit=mm
